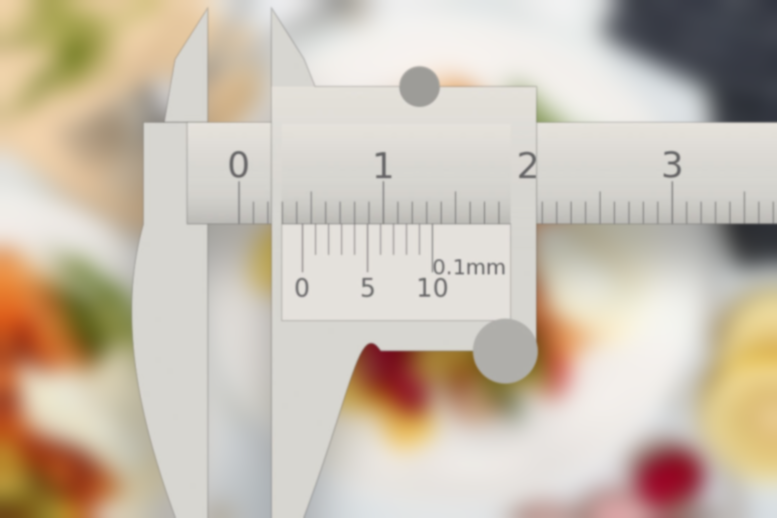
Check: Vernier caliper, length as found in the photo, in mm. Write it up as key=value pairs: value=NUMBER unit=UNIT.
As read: value=4.4 unit=mm
